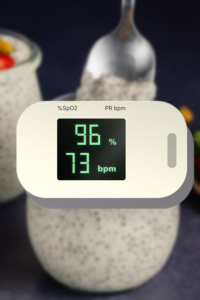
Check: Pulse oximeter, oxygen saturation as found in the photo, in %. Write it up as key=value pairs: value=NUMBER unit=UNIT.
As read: value=96 unit=%
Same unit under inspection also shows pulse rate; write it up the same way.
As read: value=73 unit=bpm
